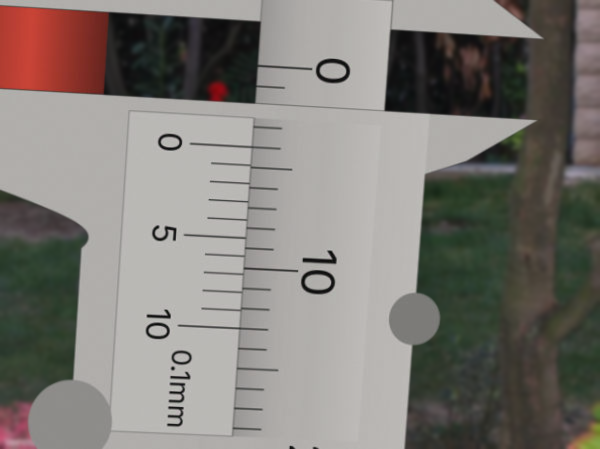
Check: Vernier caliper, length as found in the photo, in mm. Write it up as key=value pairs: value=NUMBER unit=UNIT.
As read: value=4.0 unit=mm
